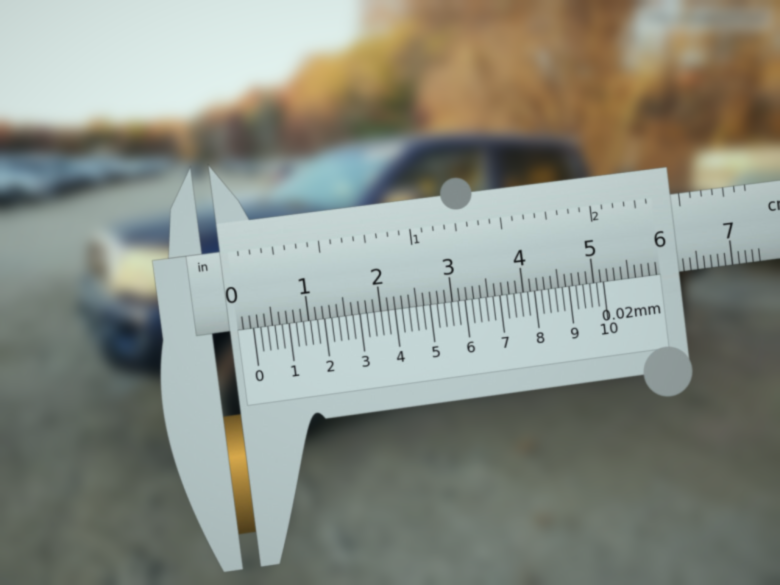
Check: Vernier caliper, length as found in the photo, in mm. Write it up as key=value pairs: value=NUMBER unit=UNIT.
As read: value=2.4 unit=mm
